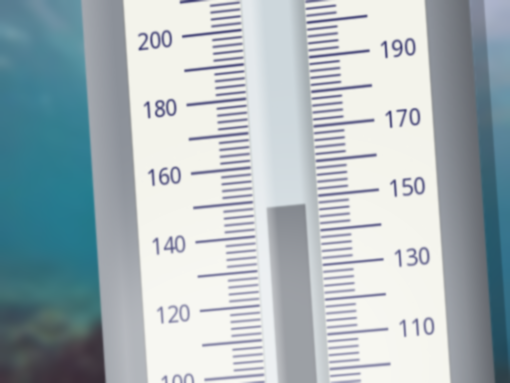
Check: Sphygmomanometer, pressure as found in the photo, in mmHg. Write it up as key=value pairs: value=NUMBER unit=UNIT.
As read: value=148 unit=mmHg
